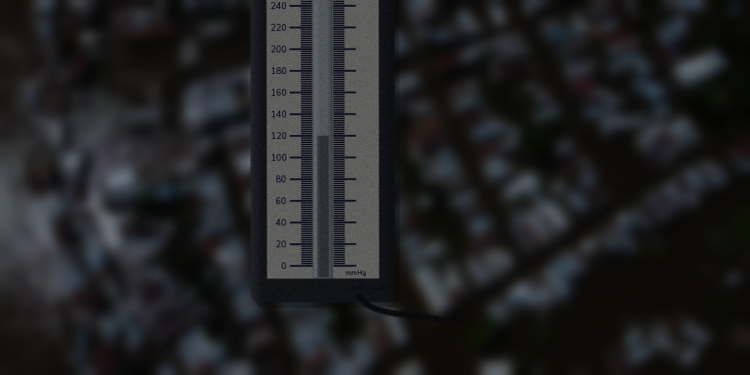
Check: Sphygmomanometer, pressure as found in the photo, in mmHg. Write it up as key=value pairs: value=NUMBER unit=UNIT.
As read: value=120 unit=mmHg
